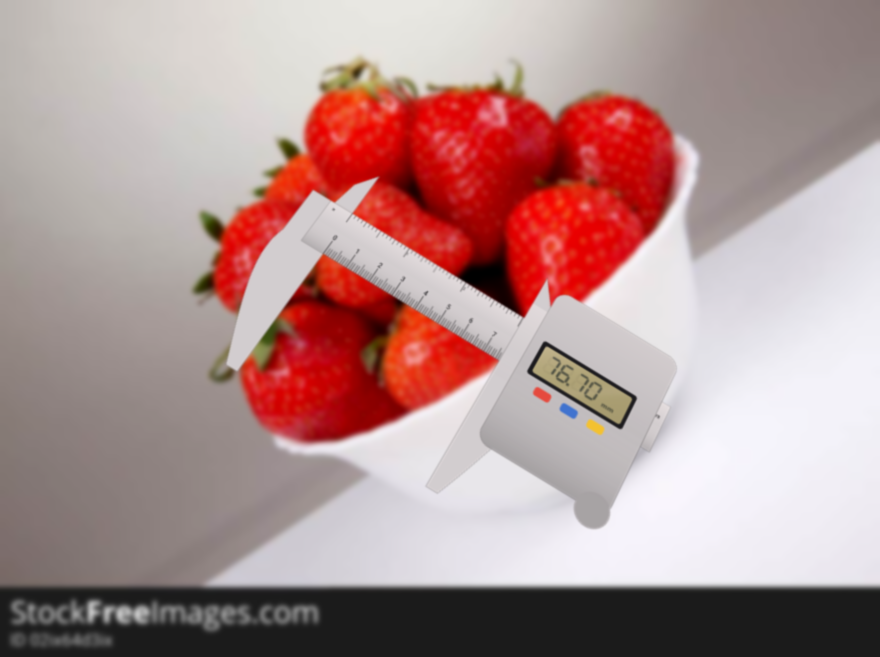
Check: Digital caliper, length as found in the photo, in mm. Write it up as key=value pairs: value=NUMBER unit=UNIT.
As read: value=76.70 unit=mm
